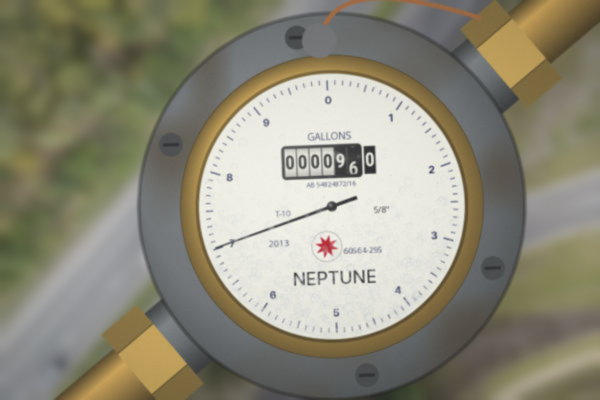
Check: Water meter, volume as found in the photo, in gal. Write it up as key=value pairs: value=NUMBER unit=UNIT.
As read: value=957.0 unit=gal
